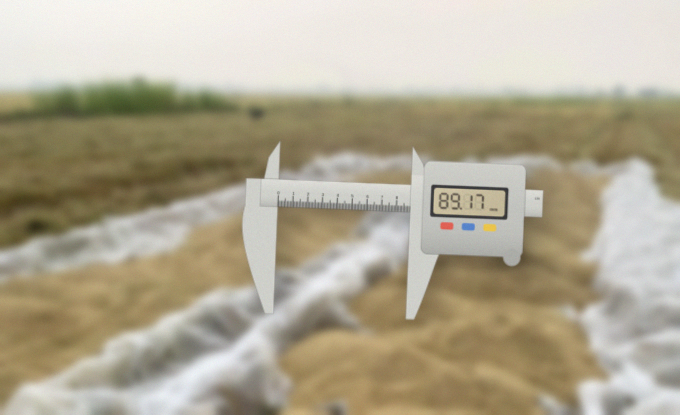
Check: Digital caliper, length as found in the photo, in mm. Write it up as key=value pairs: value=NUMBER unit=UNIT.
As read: value=89.17 unit=mm
